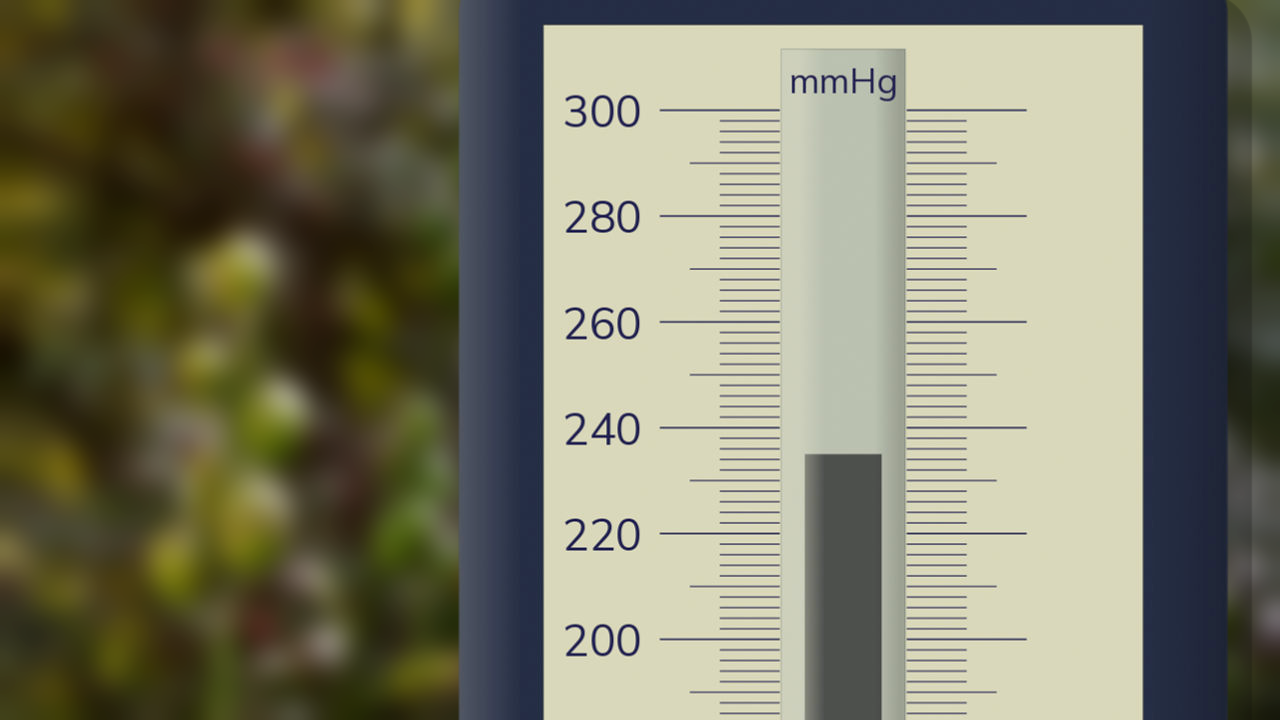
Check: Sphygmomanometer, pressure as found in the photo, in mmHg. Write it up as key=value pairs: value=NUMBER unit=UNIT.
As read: value=235 unit=mmHg
